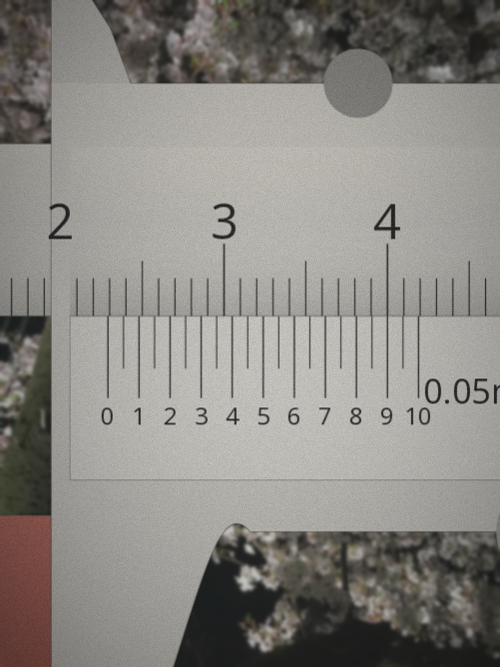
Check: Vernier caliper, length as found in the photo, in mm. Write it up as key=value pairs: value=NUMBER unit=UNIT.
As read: value=22.9 unit=mm
